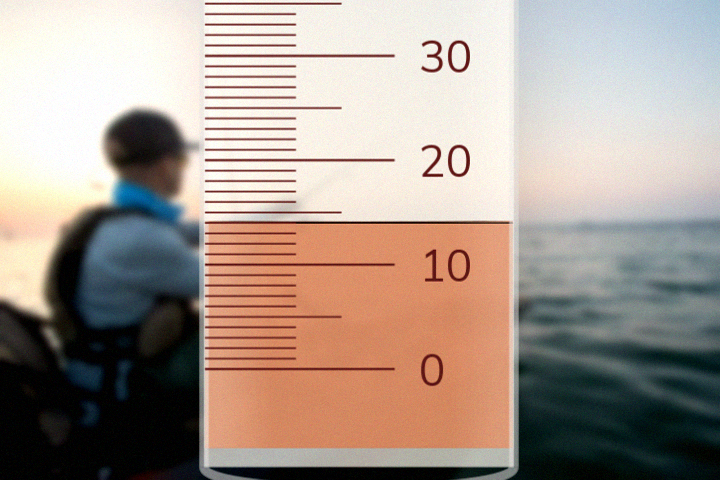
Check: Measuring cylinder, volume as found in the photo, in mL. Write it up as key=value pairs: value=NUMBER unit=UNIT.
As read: value=14 unit=mL
